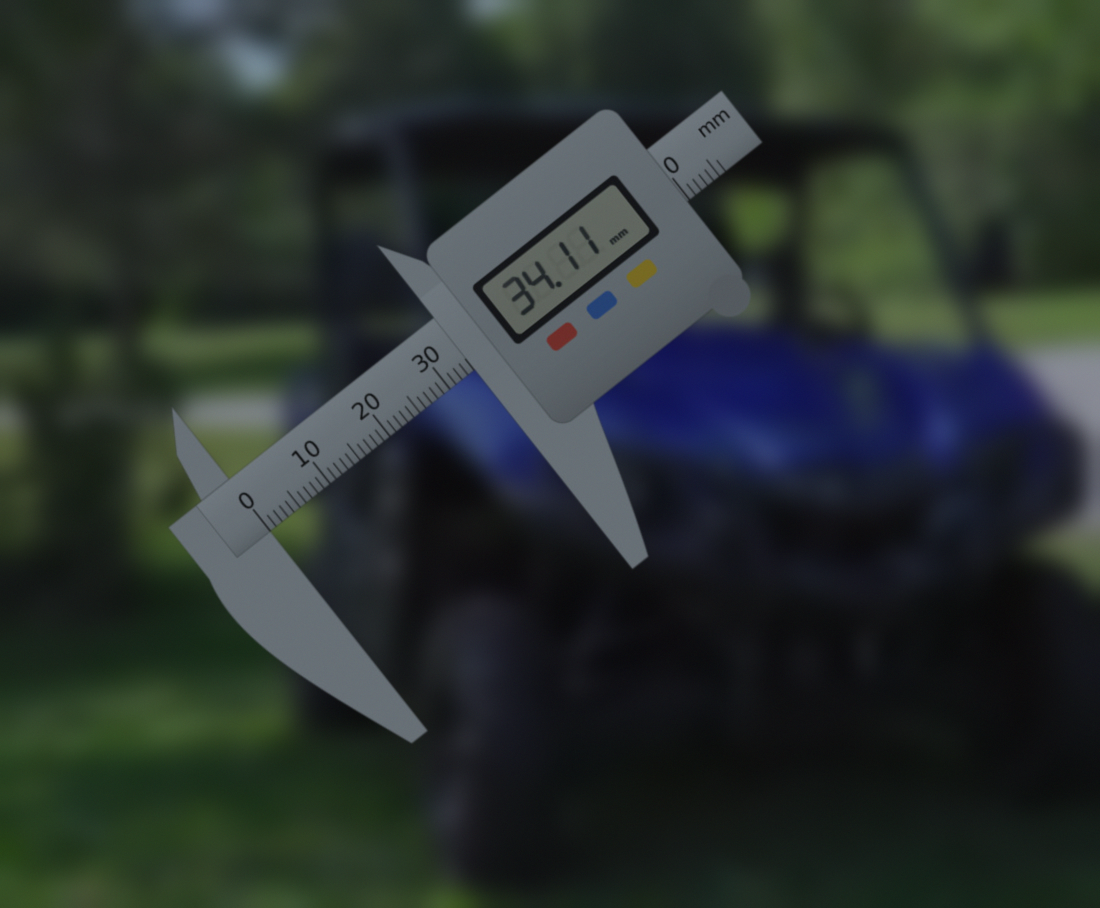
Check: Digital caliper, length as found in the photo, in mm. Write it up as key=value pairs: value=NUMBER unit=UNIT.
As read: value=34.11 unit=mm
